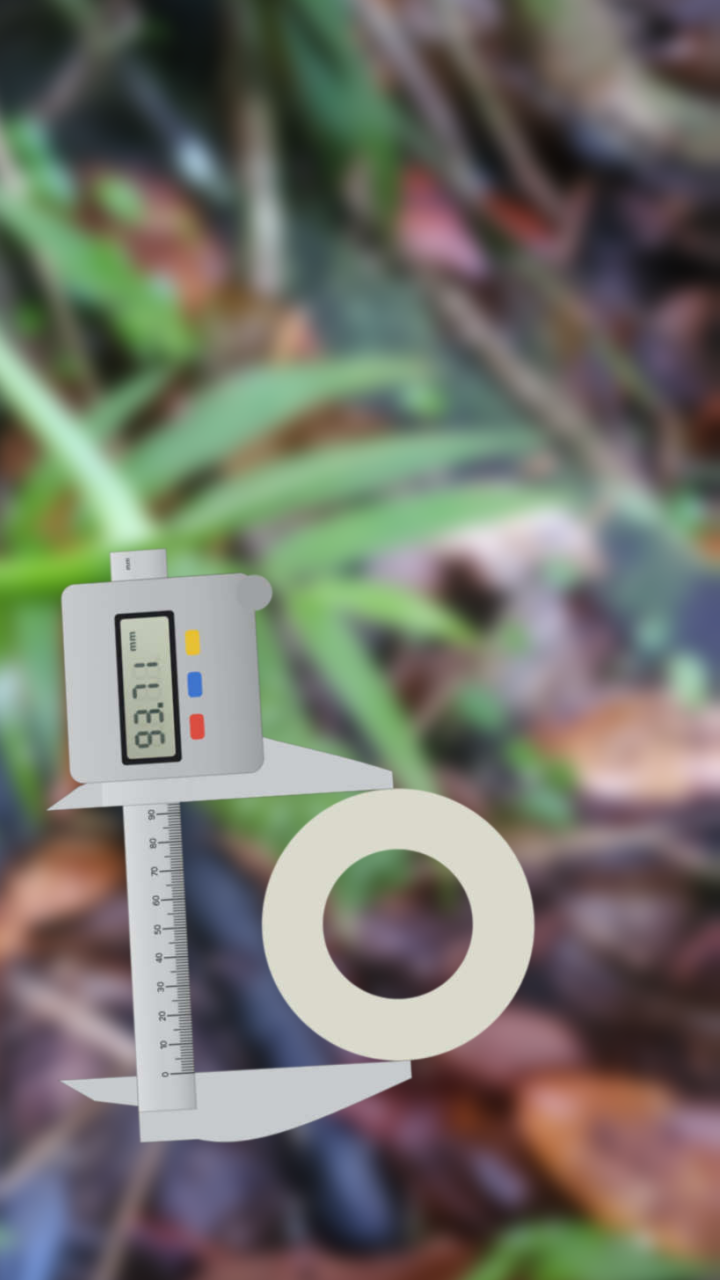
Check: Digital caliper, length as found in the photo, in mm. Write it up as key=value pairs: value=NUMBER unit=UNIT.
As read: value=93.71 unit=mm
